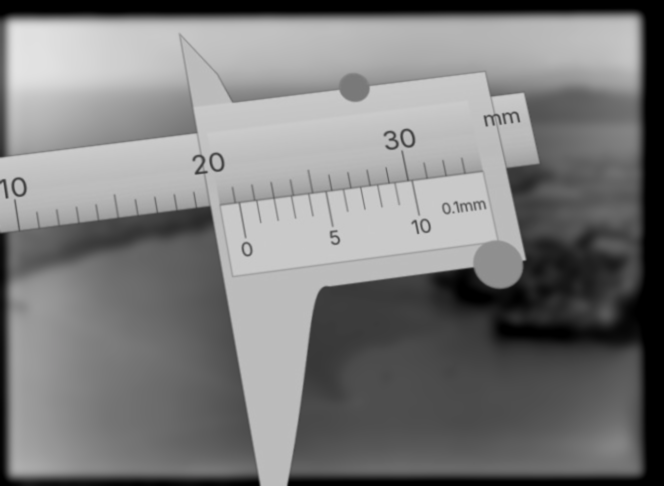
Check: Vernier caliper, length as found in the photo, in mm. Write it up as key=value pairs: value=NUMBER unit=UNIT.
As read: value=21.2 unit=mm
